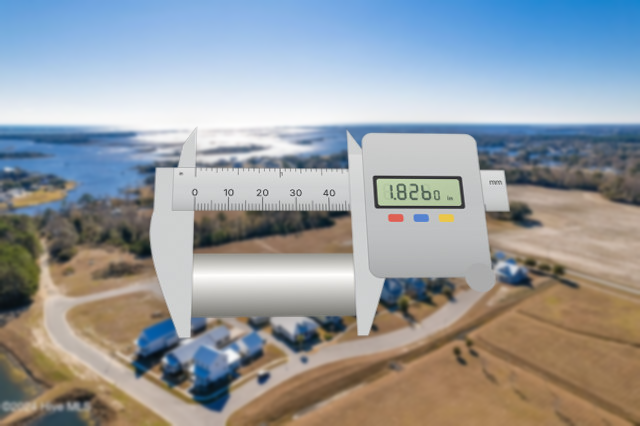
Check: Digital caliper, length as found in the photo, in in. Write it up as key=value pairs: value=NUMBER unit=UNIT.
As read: value=1.8260 unit=in
